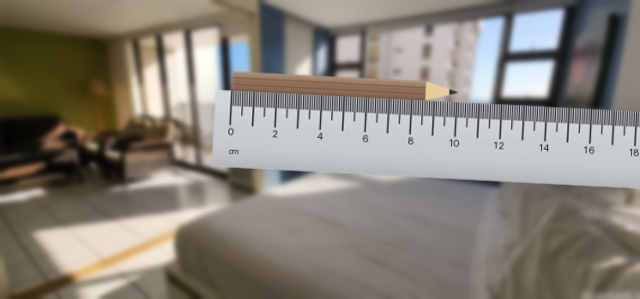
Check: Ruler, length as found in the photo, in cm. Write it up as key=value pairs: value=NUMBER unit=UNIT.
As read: value=10 unit=cm
